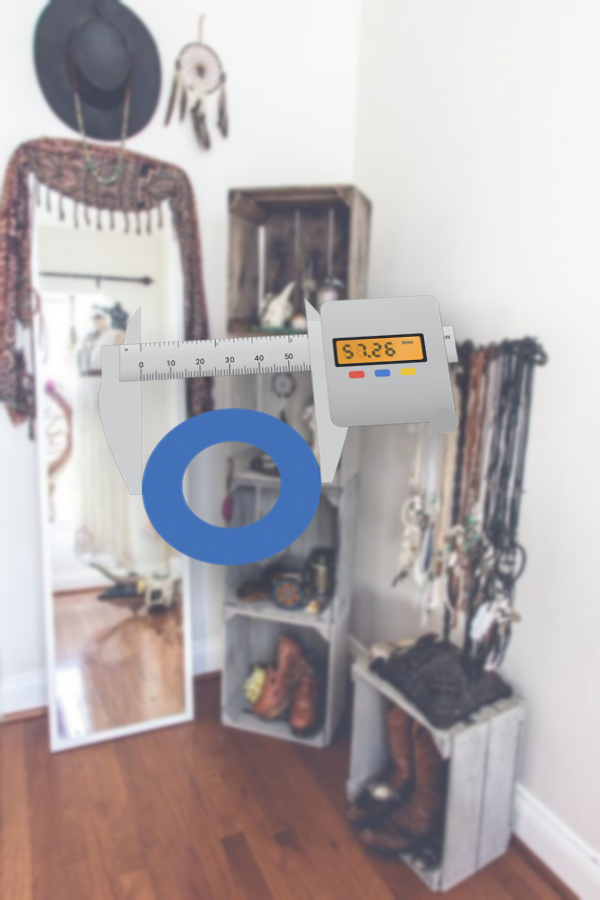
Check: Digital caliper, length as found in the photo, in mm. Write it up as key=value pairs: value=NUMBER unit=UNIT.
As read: value=57.26 unit=mm
